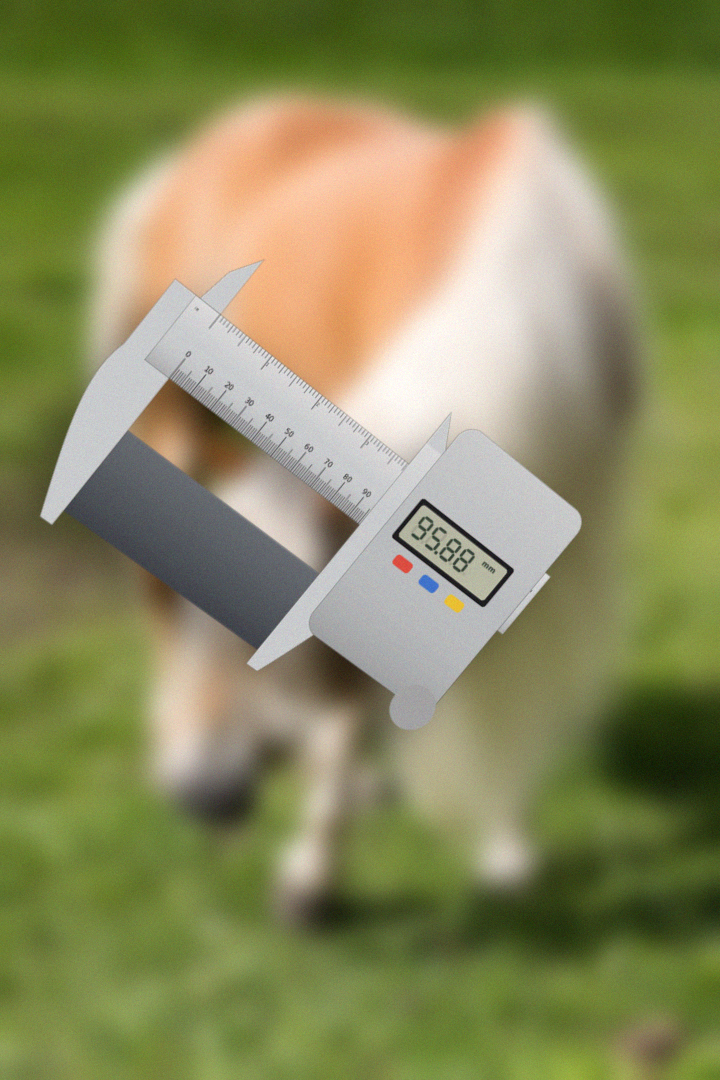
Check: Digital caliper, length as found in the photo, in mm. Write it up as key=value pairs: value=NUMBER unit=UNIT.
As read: value=95.88 unit=mm
